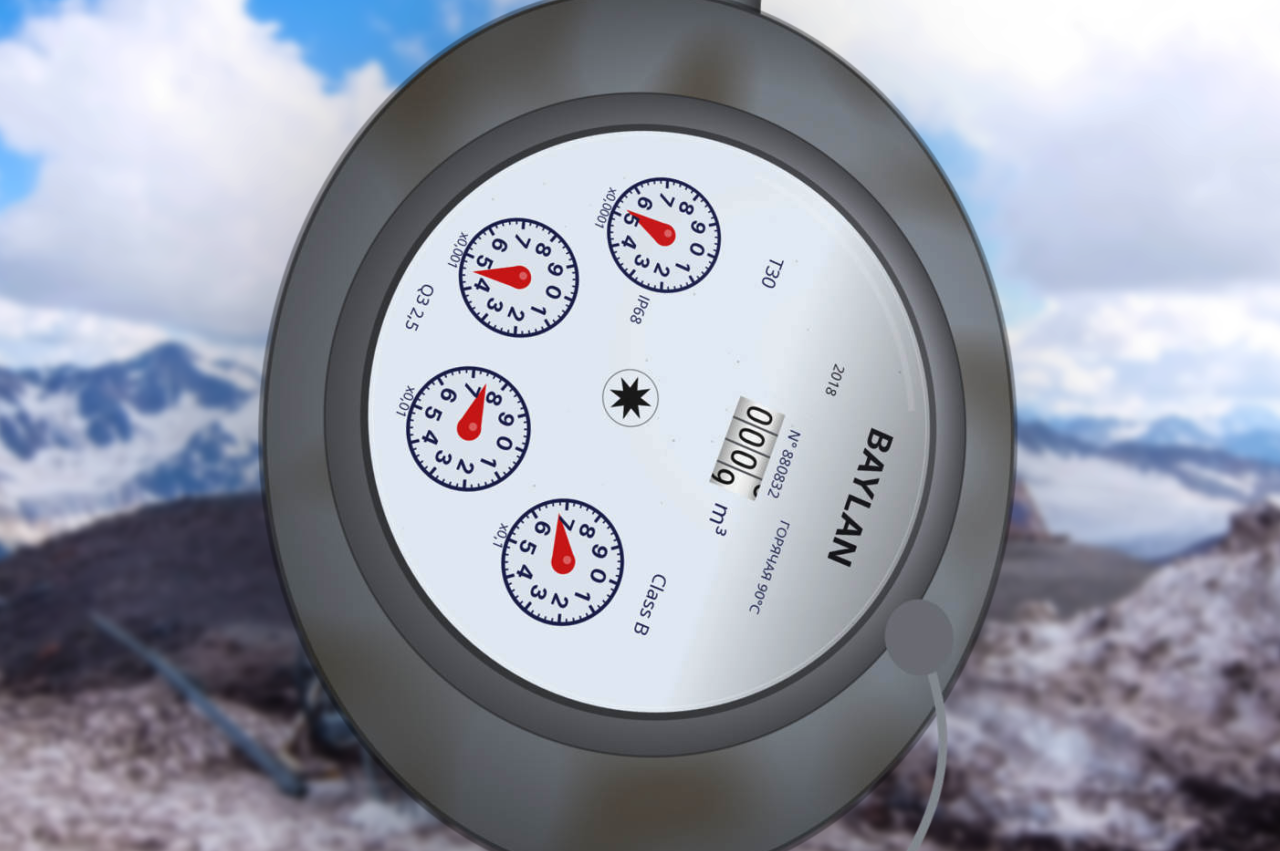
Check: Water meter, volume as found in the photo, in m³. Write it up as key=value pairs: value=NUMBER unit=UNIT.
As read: value=8.6745 unit=m³
